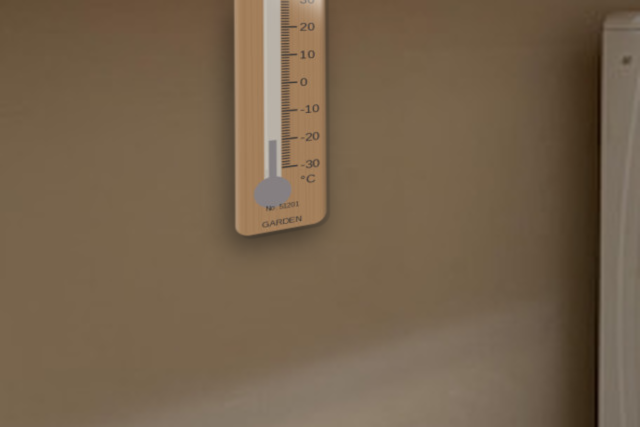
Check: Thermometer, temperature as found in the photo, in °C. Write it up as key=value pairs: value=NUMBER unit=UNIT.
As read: value=-20 unit=°C
